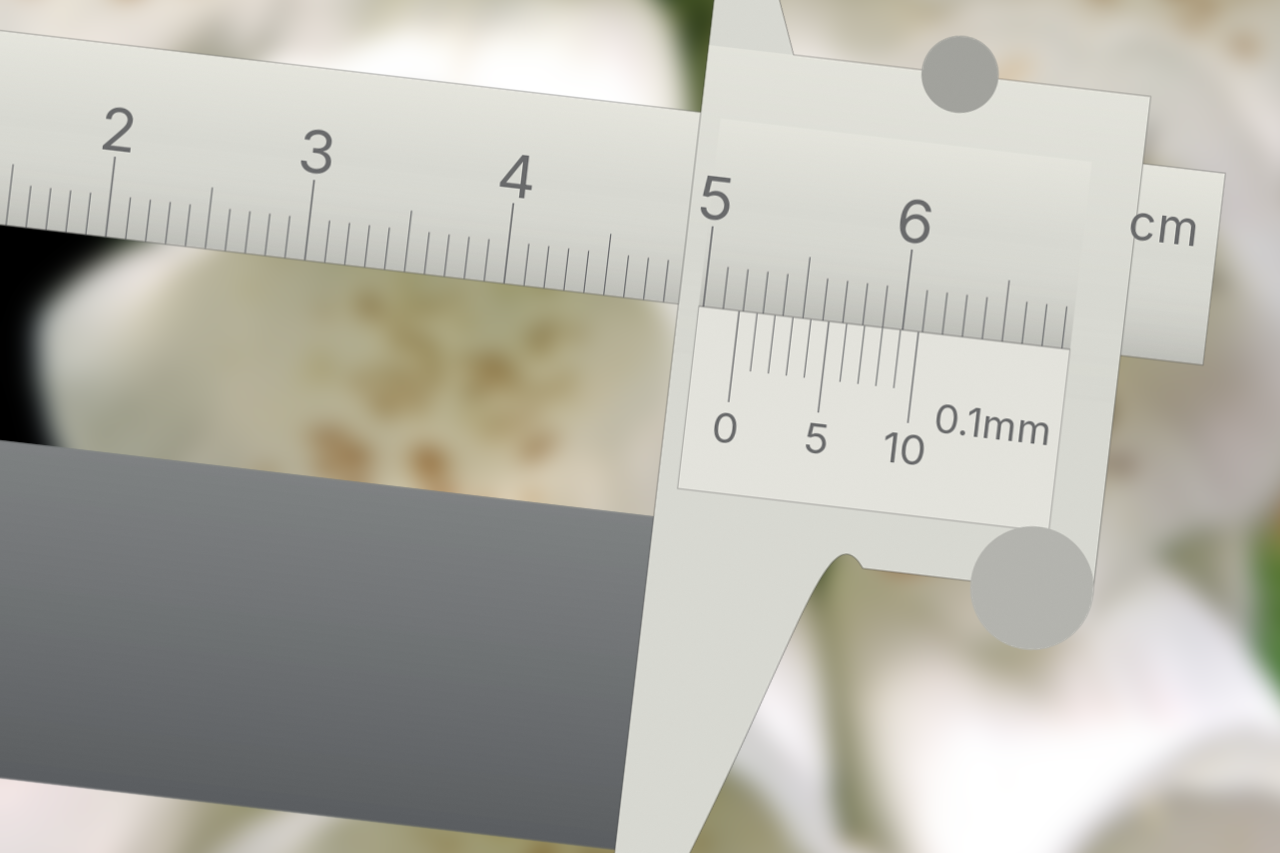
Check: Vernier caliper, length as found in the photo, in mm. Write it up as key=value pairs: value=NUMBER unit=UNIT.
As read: value=51.8 unit=mm
